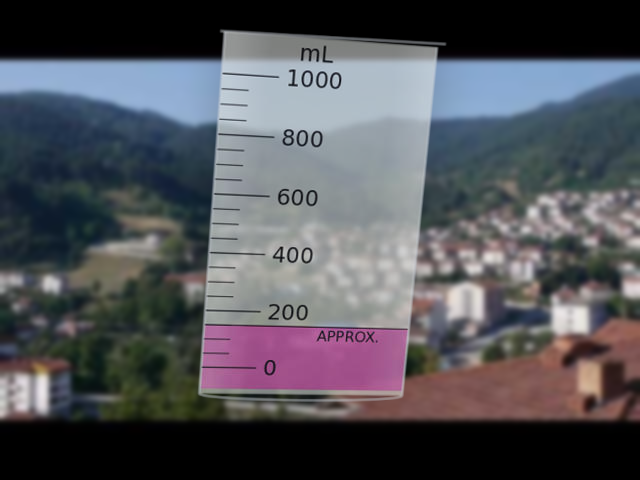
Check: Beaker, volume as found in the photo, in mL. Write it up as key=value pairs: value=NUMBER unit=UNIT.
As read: value=150 unit=mL
